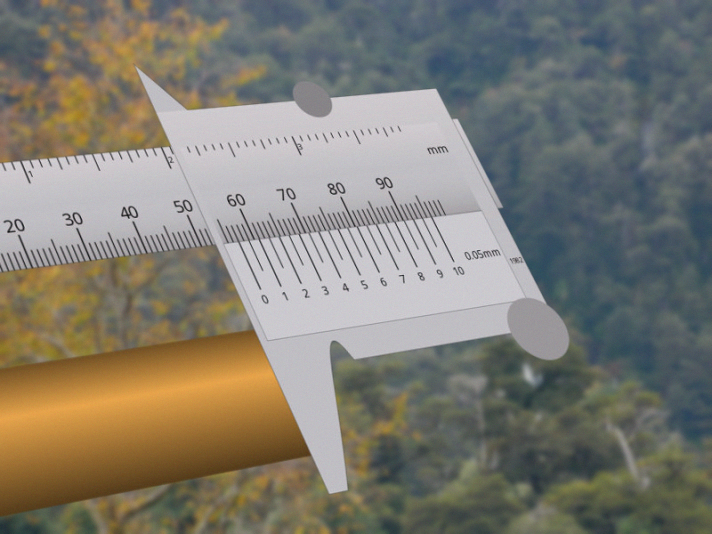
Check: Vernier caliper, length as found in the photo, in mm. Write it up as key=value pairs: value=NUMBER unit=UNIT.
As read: value=57.0 unit=mm
